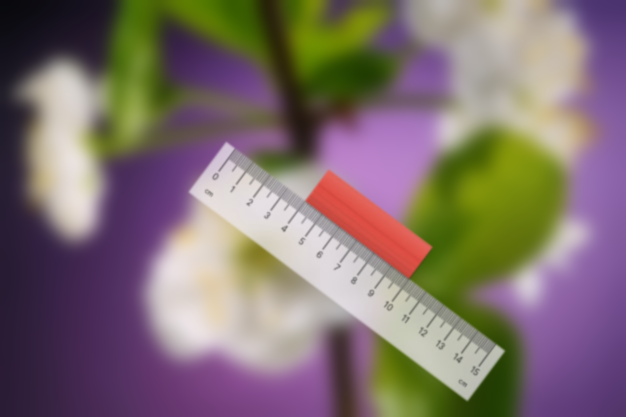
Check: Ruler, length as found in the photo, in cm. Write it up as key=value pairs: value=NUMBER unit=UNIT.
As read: value=6 unit=cm
